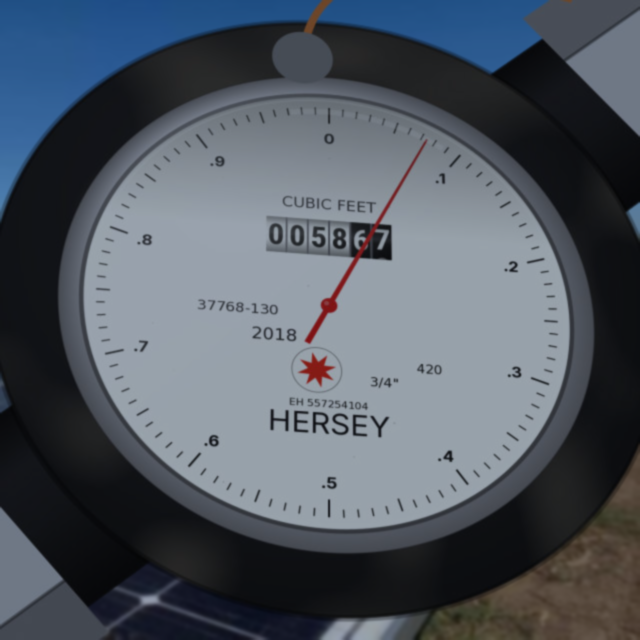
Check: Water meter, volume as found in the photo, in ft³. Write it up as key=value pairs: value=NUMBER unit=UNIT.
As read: value=5867.07 unit=ft³
